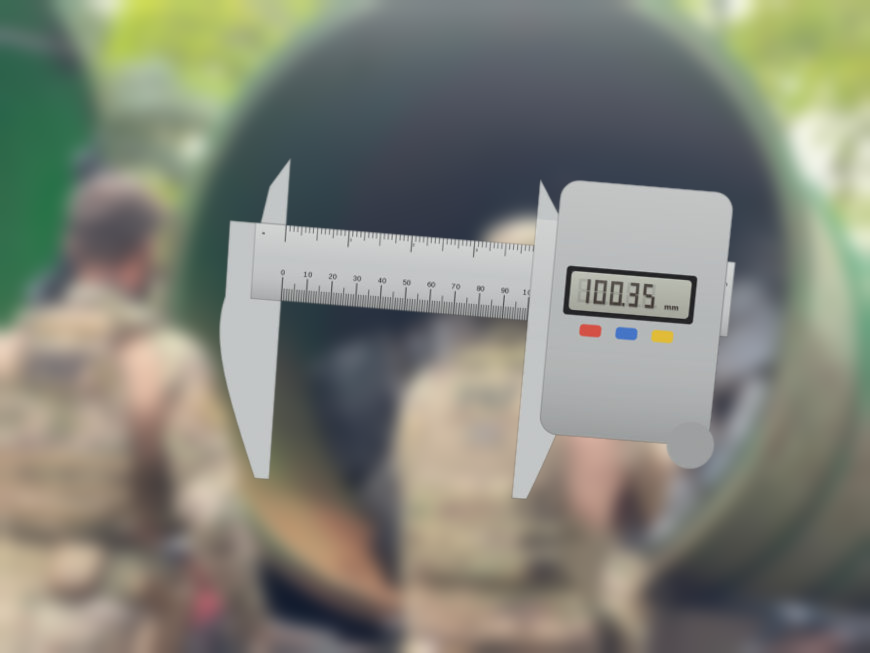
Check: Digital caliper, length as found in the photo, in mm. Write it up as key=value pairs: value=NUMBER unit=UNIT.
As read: value=100.35 unit=mm
